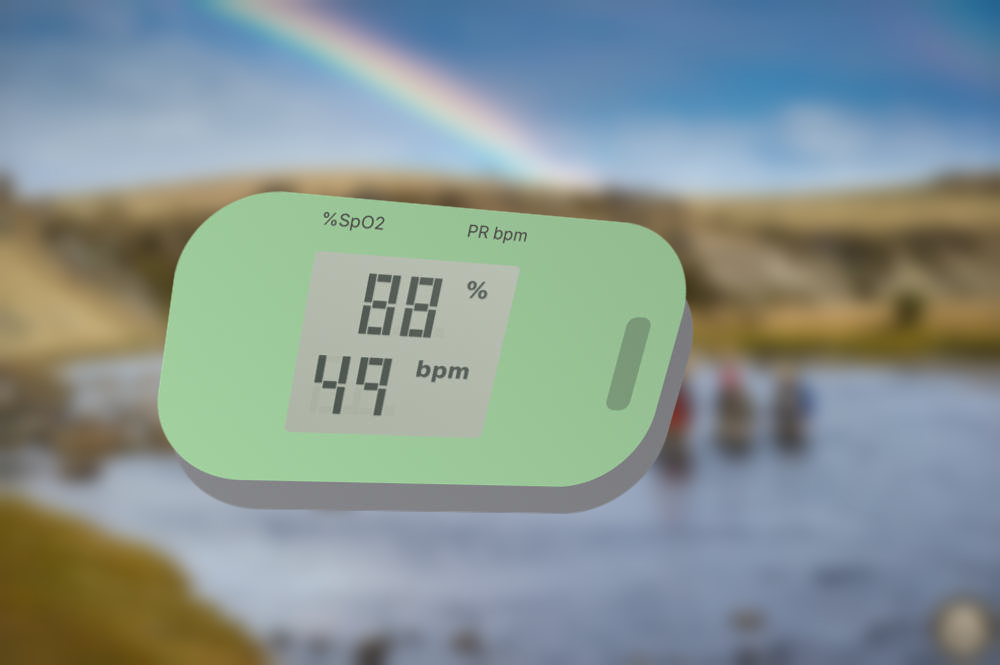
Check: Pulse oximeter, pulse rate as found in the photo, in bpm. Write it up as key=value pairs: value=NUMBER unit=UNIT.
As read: value=49 unit=bpm
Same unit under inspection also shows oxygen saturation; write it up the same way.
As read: value=88 unit=%
